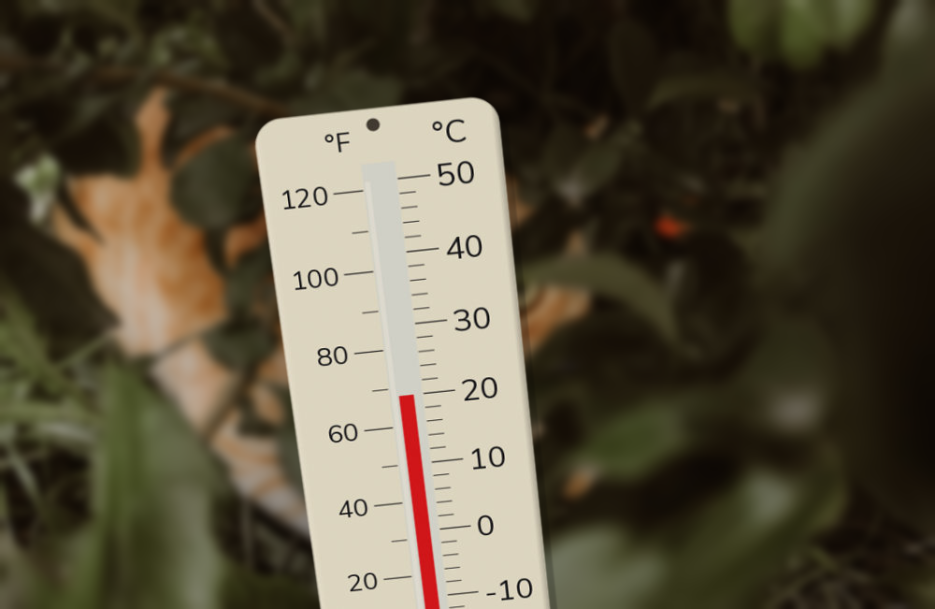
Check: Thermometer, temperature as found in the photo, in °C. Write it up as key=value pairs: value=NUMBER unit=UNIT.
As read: value=20 unit=°C
